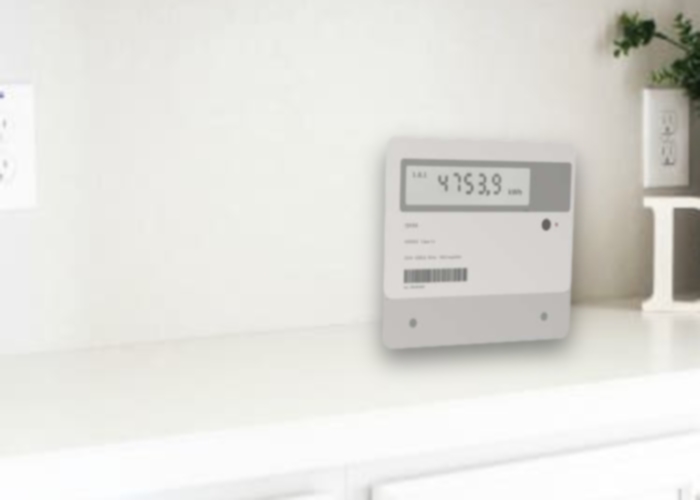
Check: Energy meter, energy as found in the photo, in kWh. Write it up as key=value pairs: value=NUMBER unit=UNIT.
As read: value=4753.9 unit=kWh
